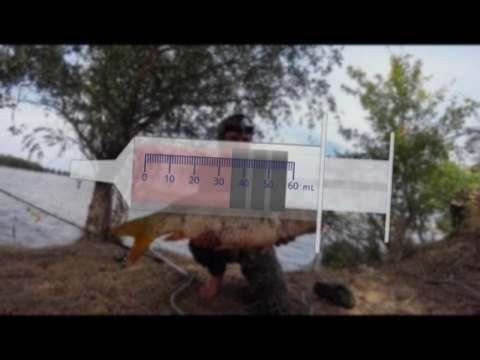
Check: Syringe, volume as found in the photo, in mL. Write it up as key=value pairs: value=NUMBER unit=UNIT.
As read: value=35 unit=mL
